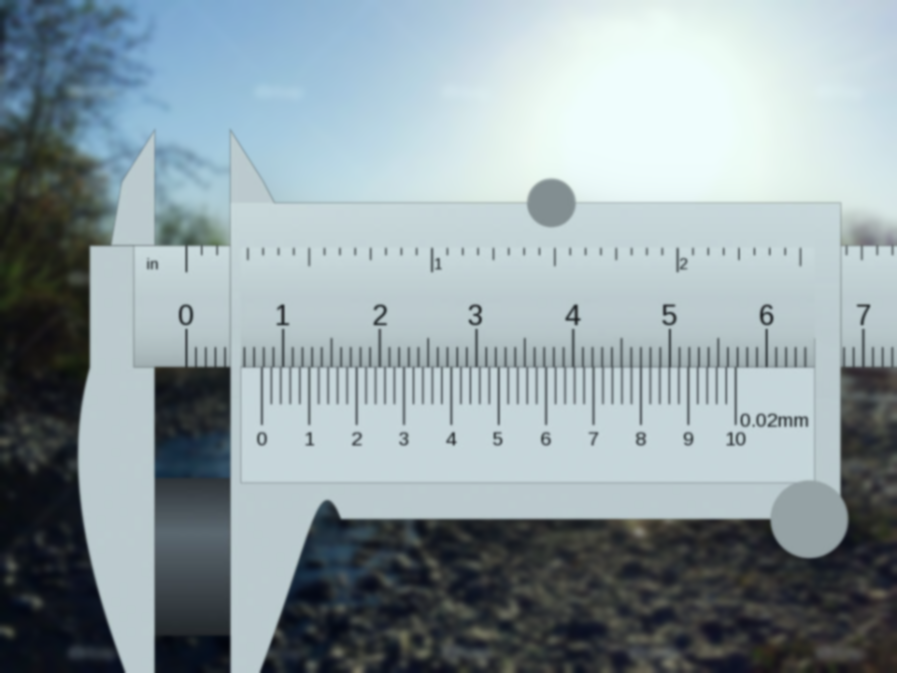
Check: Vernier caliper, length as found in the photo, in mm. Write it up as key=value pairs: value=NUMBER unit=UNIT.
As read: value=7.8 unit=mm
